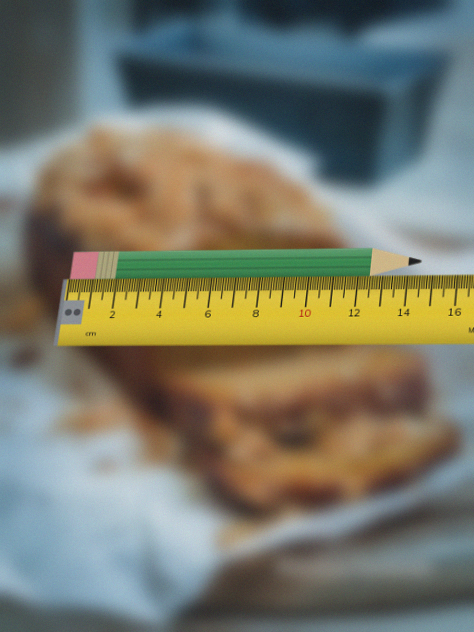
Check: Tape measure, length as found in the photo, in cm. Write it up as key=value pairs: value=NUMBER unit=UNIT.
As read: value=14.5 unit=cm
